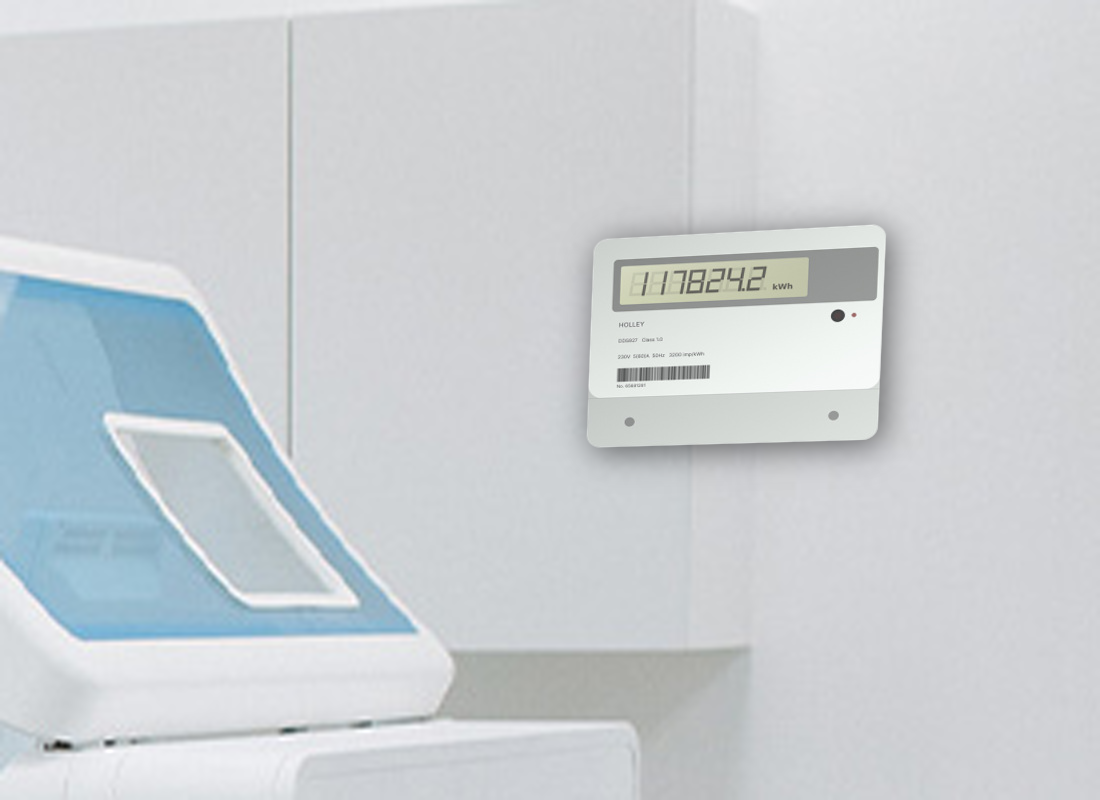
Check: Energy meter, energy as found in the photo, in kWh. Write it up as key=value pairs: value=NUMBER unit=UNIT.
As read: value=117824.2 unit=kWh
